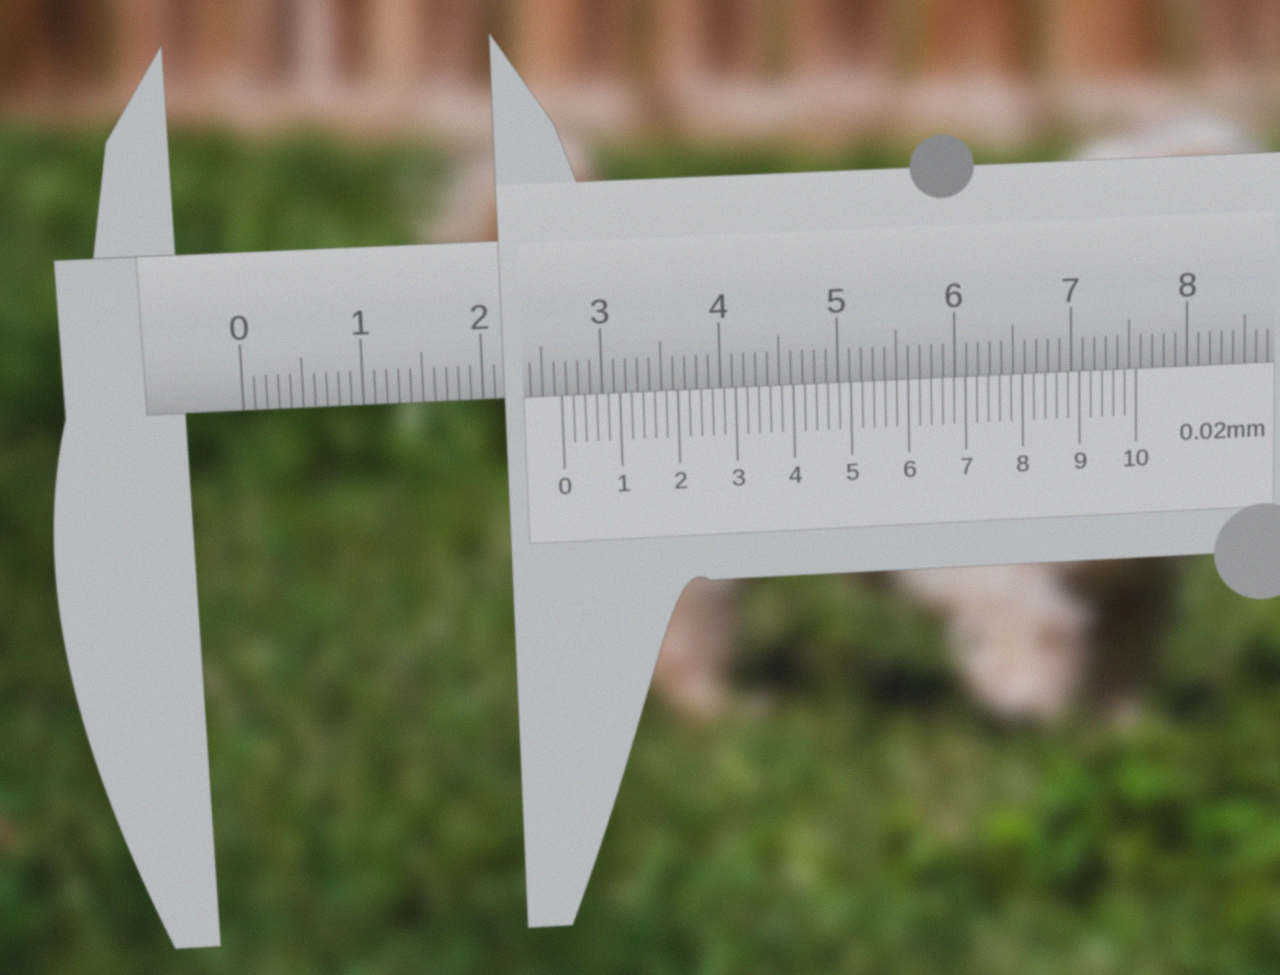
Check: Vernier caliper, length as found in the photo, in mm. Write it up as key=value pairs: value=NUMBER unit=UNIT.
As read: value=26.6 unit=mm
